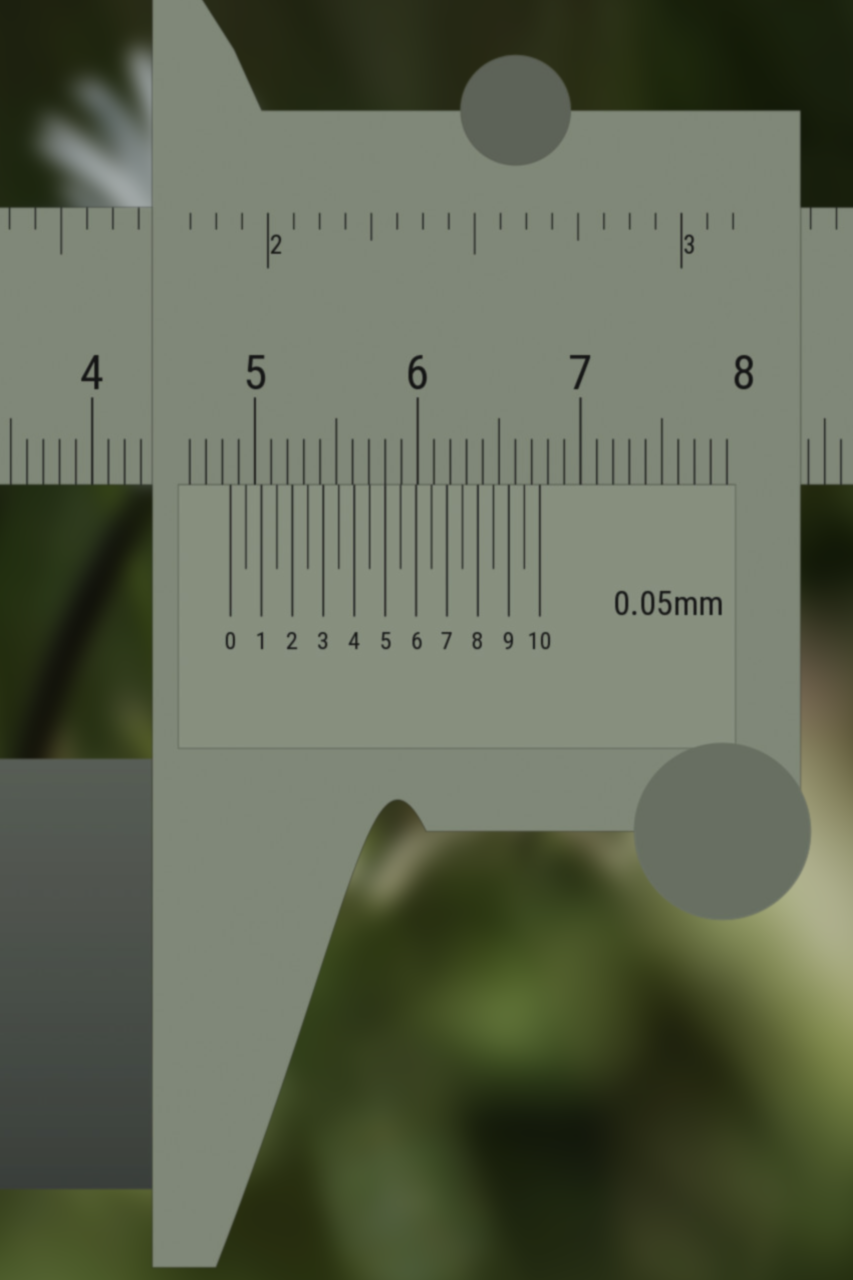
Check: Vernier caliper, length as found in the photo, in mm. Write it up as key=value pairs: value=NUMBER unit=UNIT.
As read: value=48.5 unit=mm
